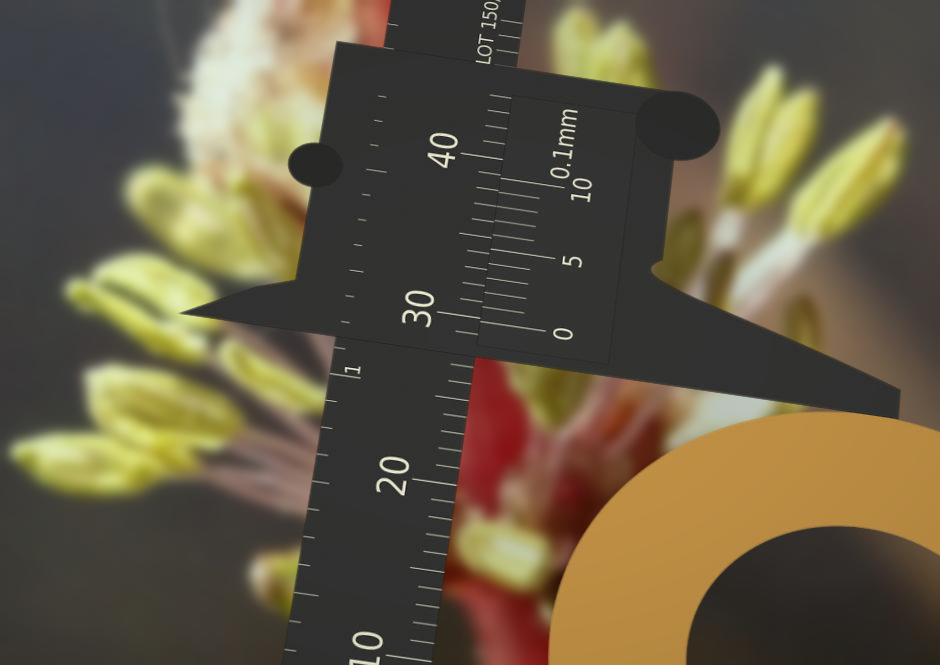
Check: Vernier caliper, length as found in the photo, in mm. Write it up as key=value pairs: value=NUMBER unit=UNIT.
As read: value=29.8 unit=mm
